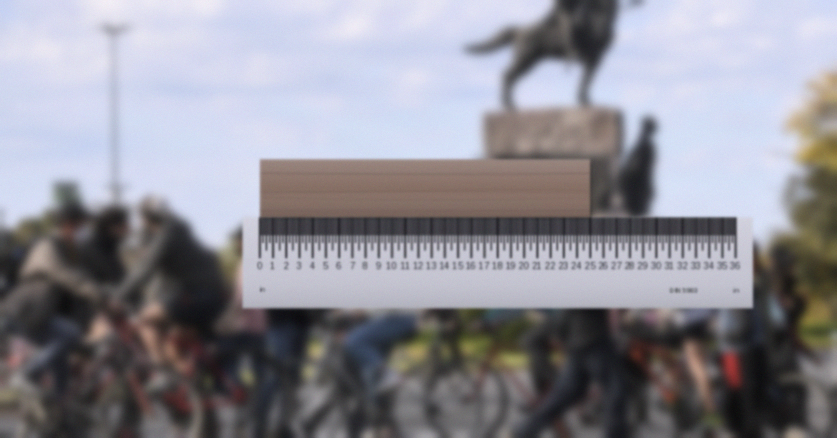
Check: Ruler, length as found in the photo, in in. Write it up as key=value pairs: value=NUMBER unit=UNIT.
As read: value=25 unit=in
